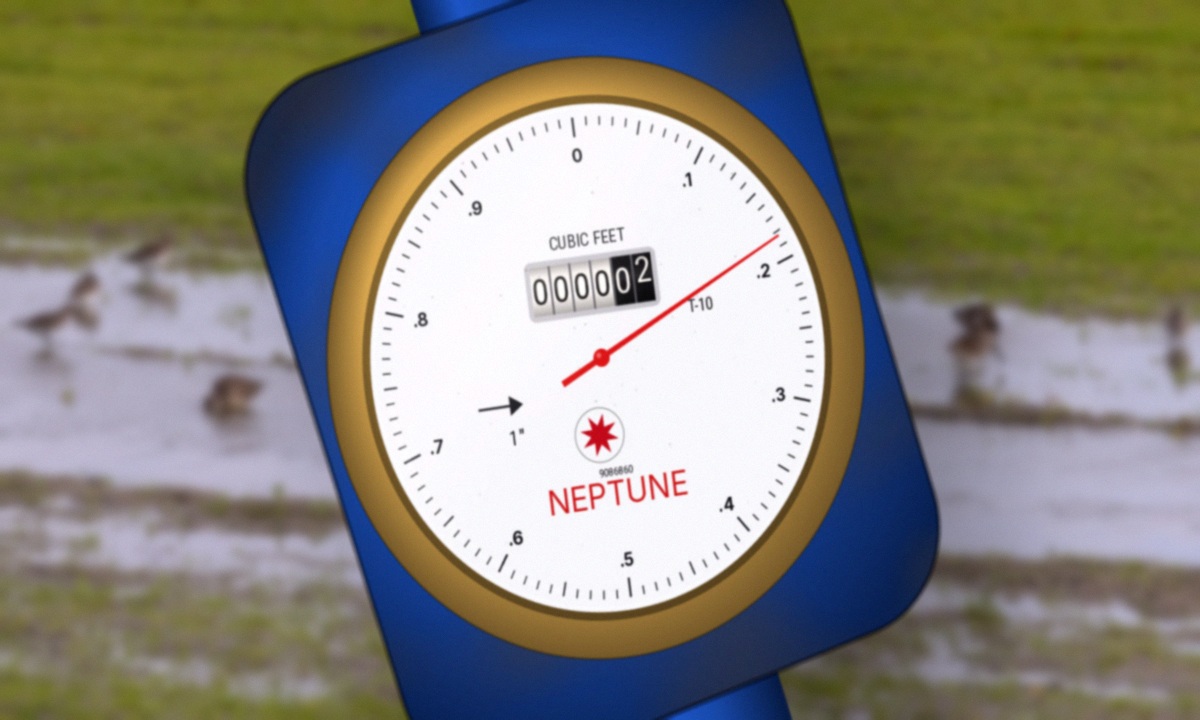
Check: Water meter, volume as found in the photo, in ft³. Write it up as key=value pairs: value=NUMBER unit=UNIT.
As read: value=2.18 unit=ft³
